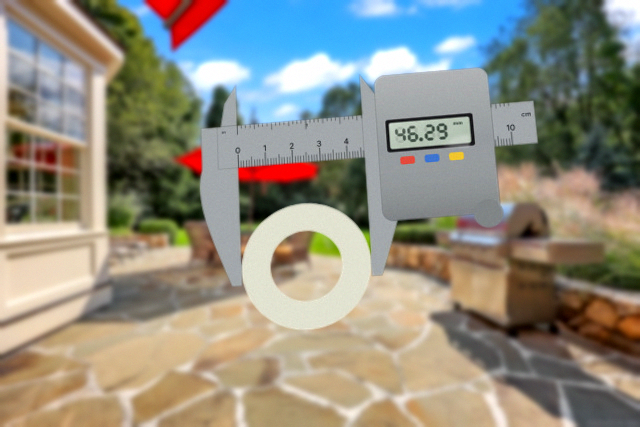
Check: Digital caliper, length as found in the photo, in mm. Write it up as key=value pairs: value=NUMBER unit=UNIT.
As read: value=46.29 unit=mm
